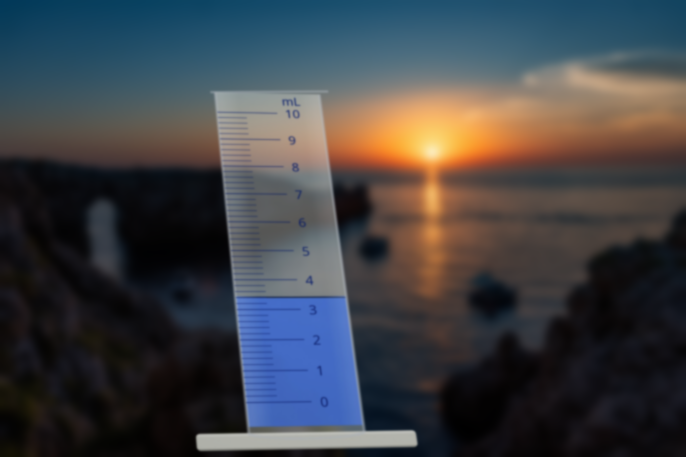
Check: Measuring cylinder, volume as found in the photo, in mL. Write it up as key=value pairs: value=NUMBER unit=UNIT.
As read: value=3.4 unit=mL
